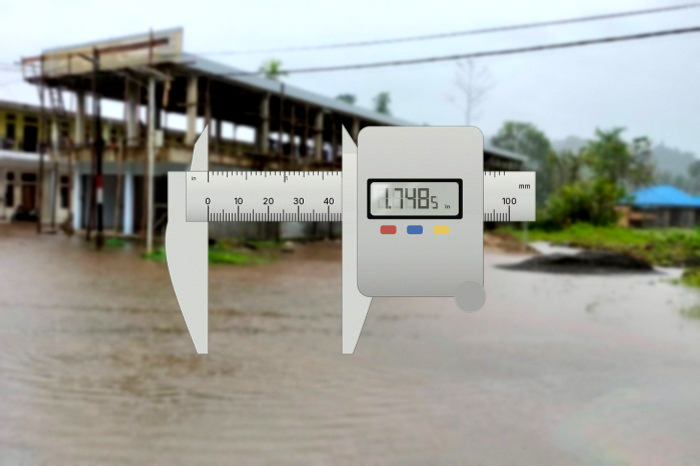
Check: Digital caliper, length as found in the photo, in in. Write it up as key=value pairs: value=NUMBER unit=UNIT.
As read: value=1.7485 unit=in
